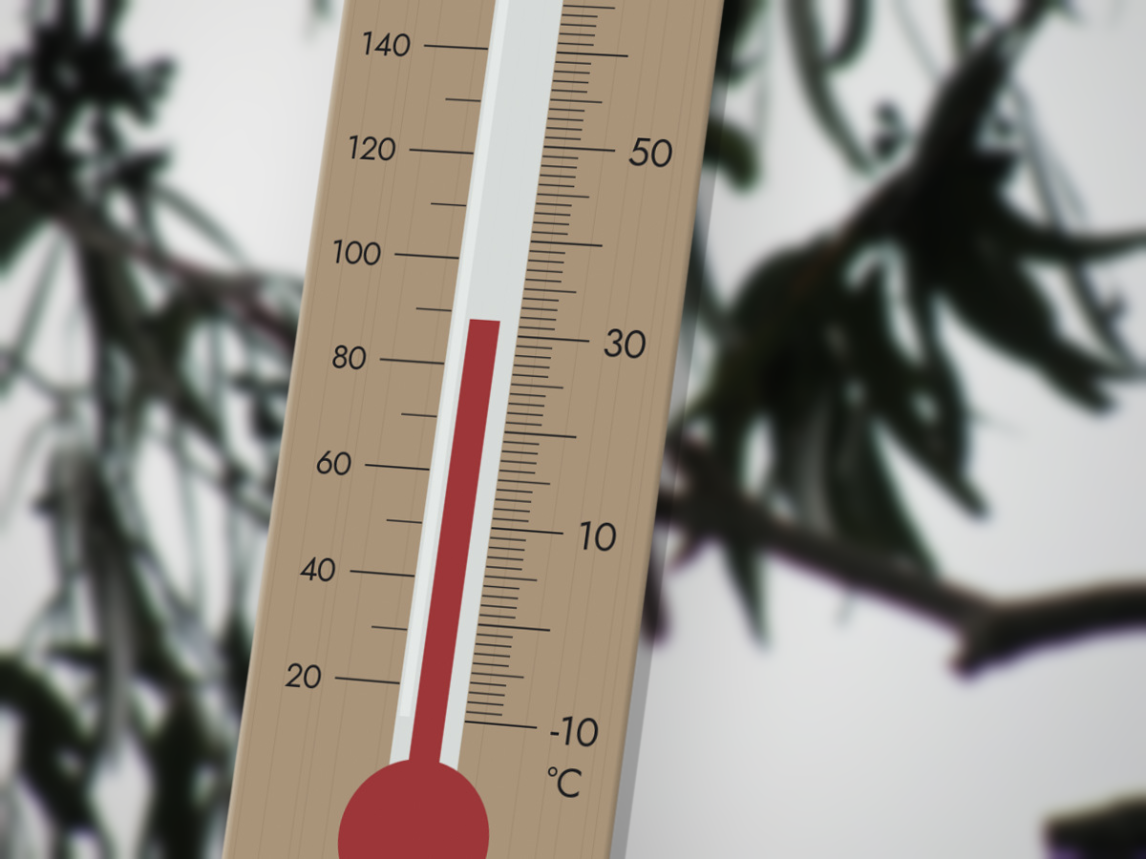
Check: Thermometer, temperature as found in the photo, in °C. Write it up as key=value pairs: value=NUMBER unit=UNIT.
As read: value=31.5 unit=°C
